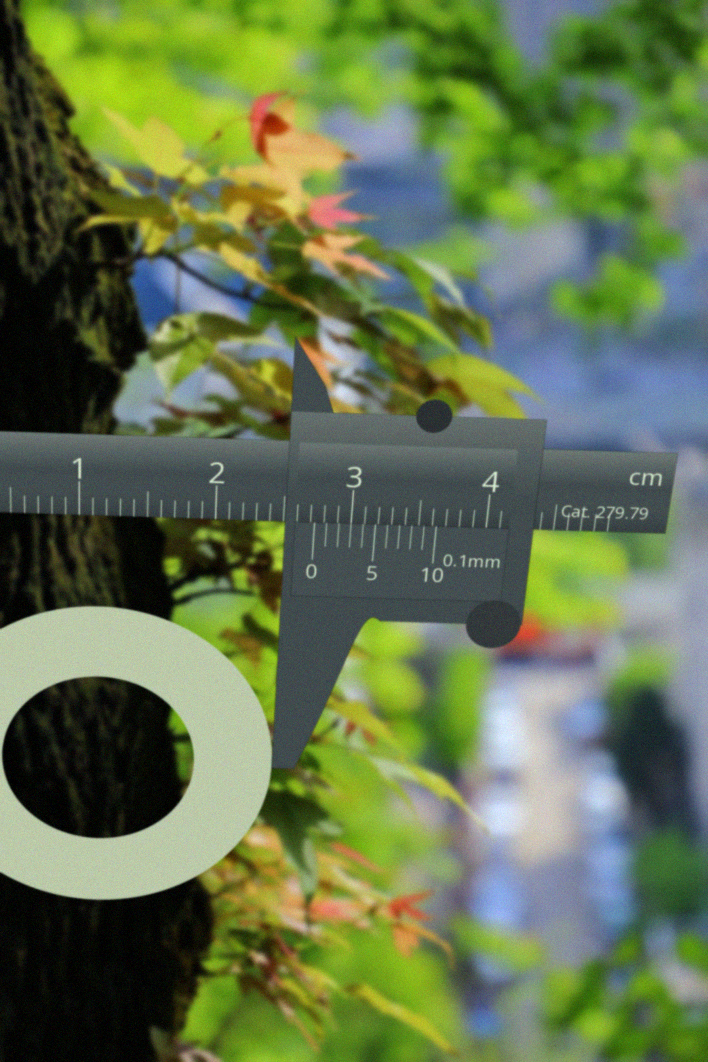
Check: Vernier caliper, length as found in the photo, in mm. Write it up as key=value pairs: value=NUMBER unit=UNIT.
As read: value=27.3 unit=mm
